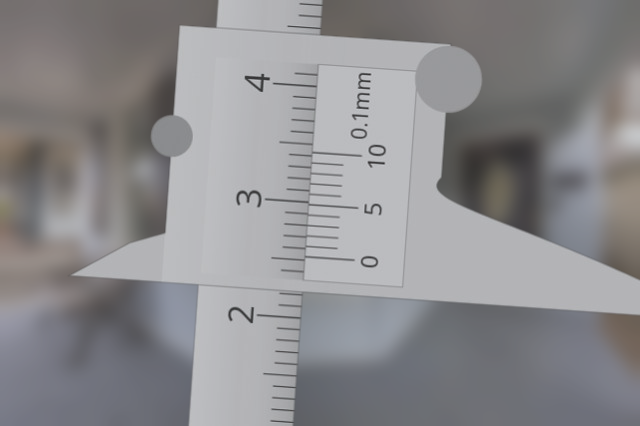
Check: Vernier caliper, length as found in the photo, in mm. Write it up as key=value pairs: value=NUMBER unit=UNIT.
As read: value=25.3 unit=mm
